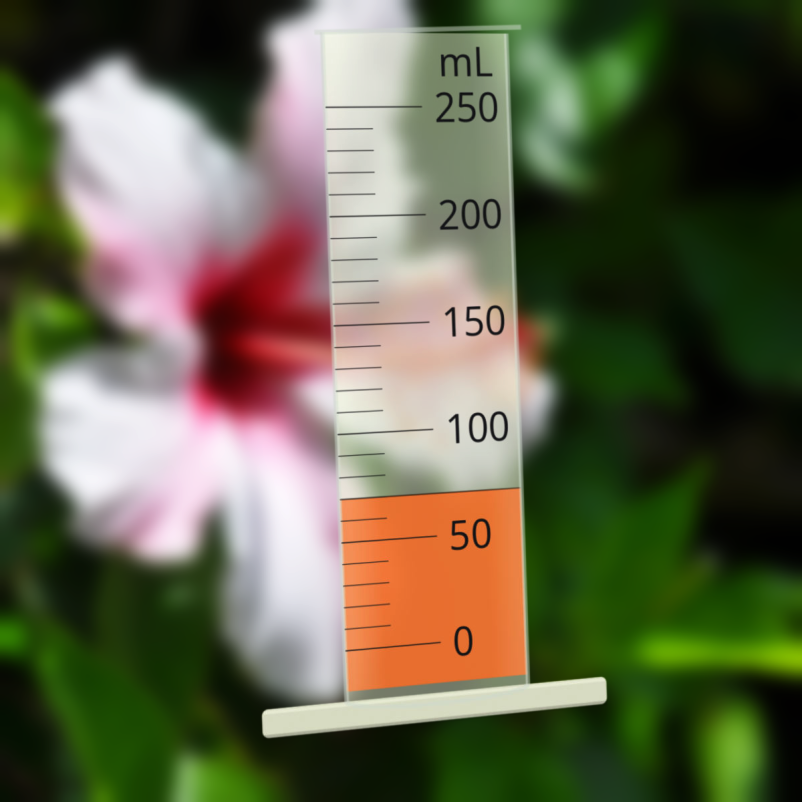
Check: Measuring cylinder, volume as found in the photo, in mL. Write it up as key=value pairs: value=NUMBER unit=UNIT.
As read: value=70 unit=mL
